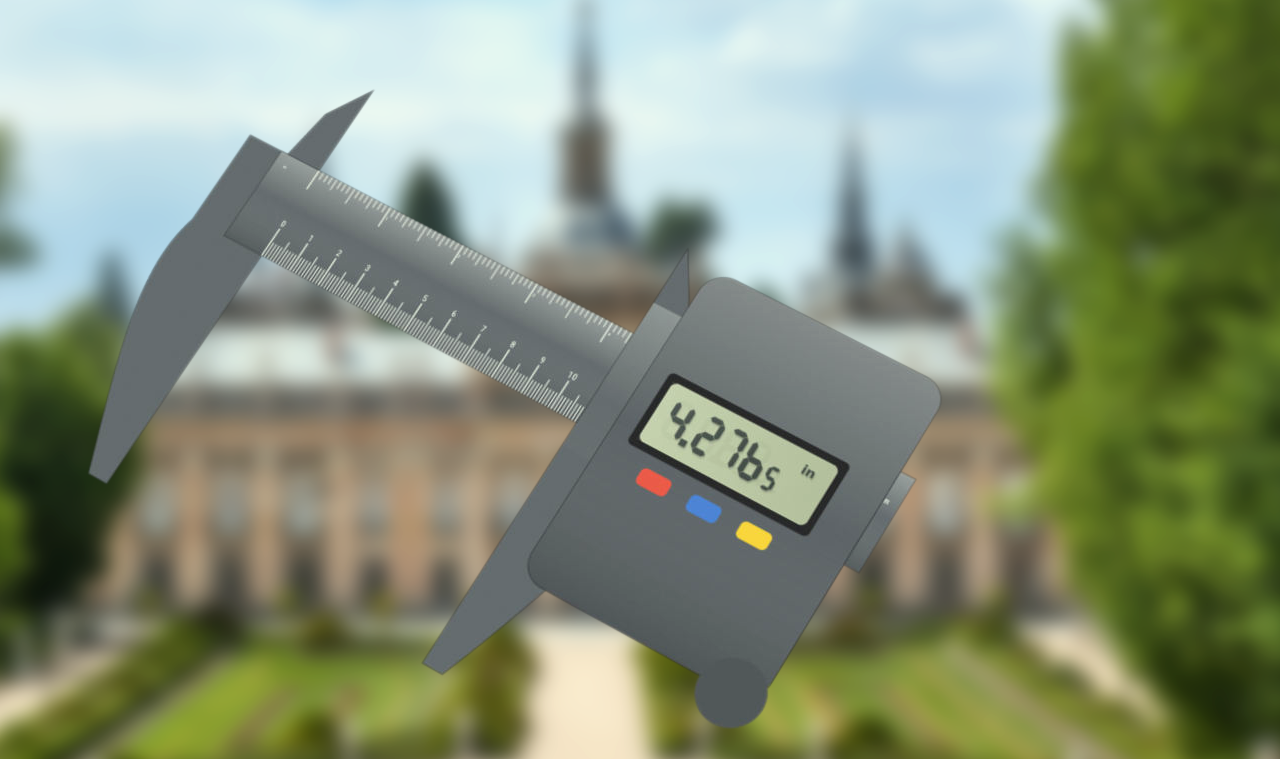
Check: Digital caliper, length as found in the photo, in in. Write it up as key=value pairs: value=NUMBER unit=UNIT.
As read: value=4.2765 unit=in
